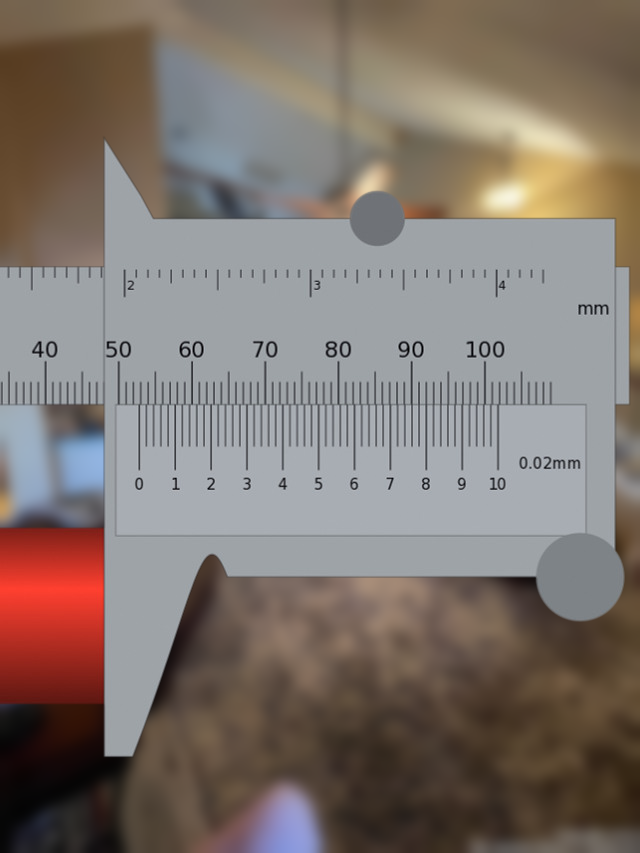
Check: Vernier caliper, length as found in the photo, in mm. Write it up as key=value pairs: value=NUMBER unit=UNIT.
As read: value=52.8 unit=mm
